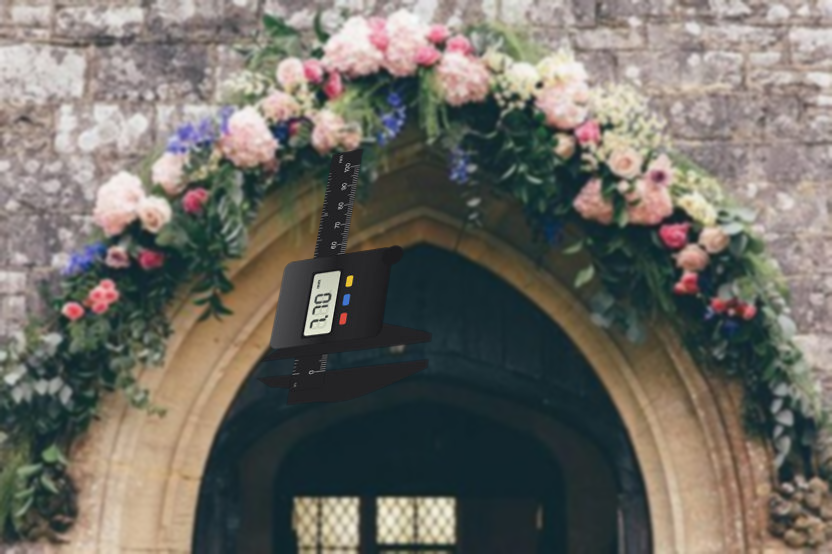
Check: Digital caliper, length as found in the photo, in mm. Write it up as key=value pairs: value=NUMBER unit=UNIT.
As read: value=7.70 unit=mm
